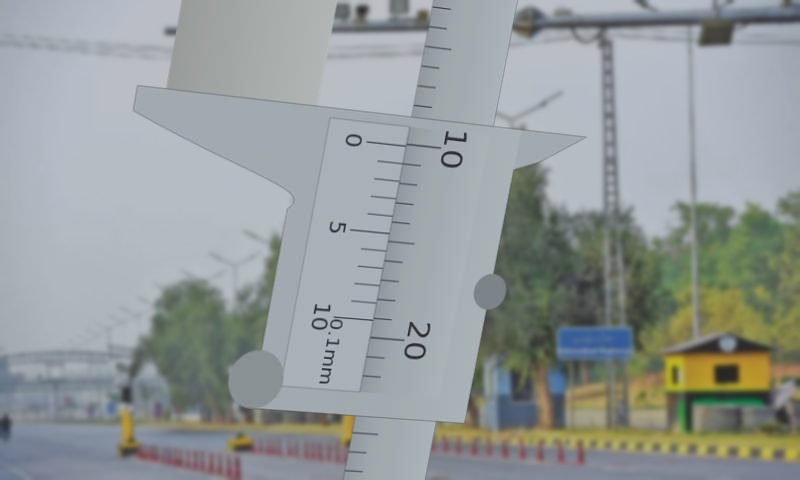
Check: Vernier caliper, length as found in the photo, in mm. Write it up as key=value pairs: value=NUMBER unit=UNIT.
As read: value=10.1 unit=mm
